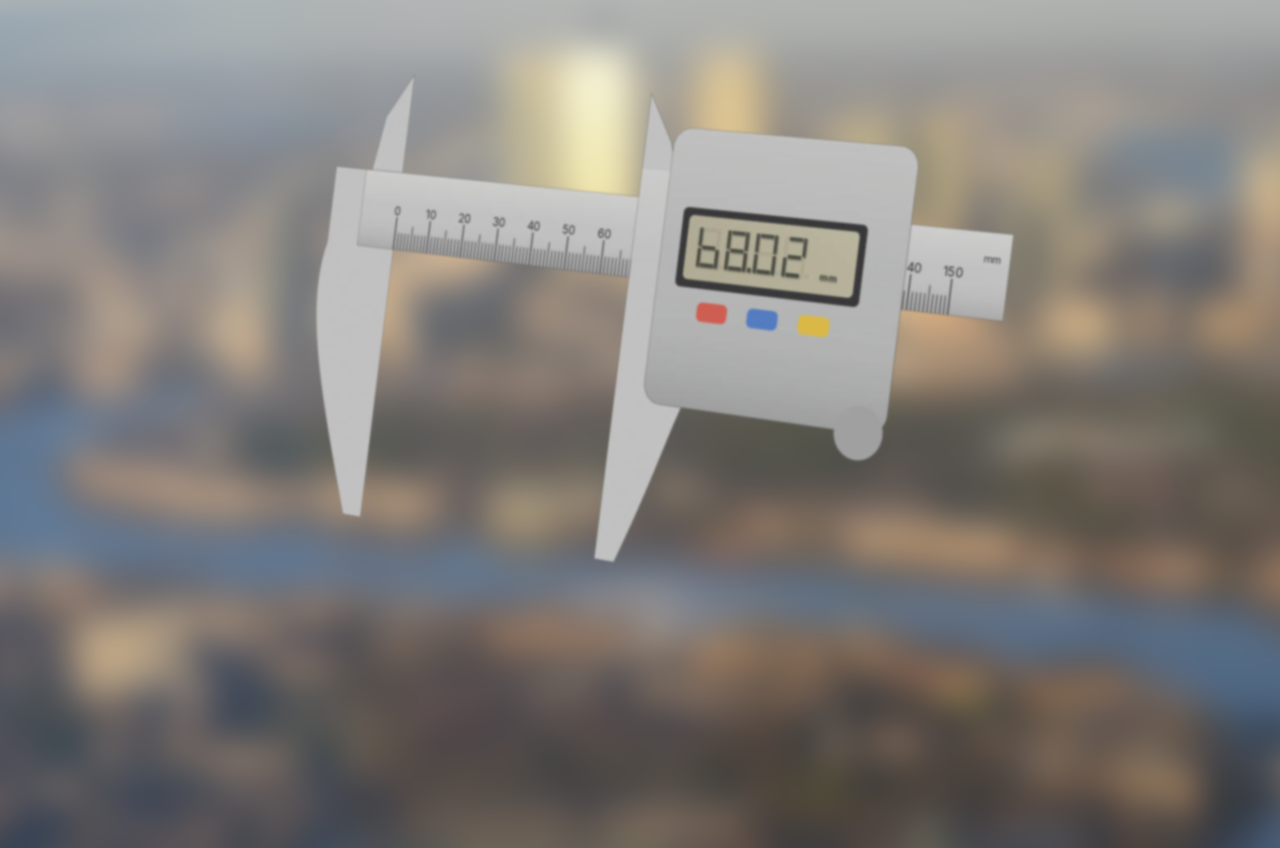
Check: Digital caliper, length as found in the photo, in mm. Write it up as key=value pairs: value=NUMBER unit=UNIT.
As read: value=68.02 unit=mm
